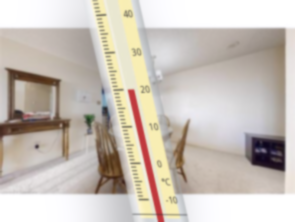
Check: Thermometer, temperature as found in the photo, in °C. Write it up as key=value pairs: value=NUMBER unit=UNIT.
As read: value=20 unit=°C
